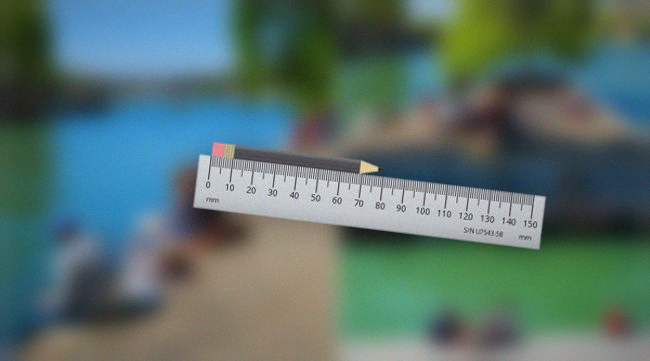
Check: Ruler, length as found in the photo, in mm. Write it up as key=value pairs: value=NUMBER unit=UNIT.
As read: value=80 unit=mm
